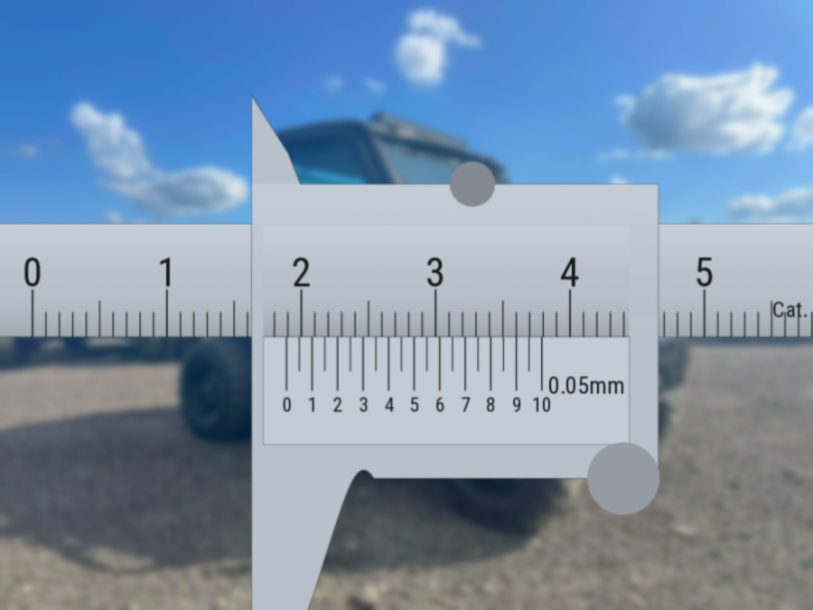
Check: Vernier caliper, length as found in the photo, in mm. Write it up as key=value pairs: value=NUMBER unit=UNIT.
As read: value=18.9 unit=mm
